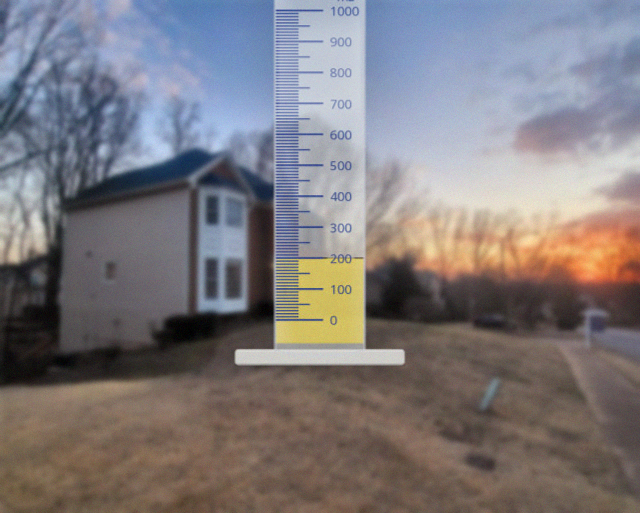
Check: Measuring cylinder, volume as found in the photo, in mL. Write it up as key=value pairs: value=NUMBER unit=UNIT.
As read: value=200 unit=mL
